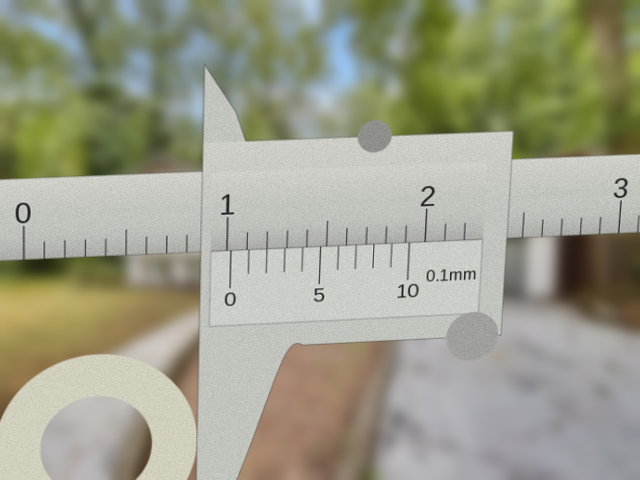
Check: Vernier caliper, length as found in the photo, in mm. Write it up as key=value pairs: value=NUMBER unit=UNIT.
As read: value=10.2 unit=mm
